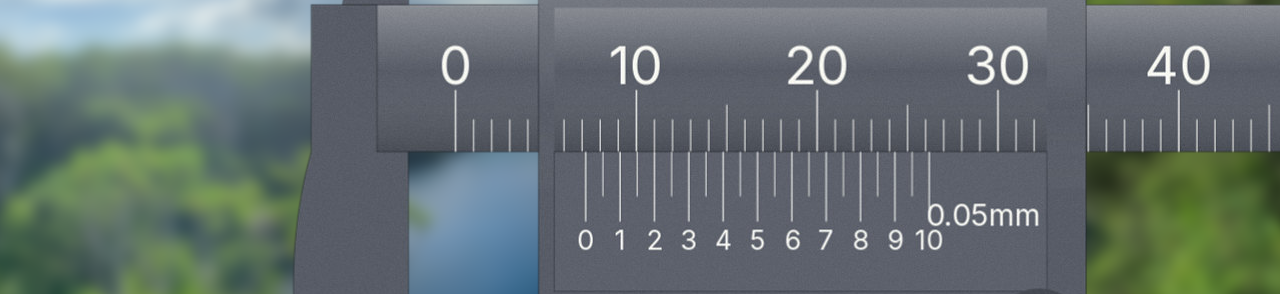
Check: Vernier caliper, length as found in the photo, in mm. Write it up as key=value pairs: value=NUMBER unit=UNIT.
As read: value=7.2 unit=mm
